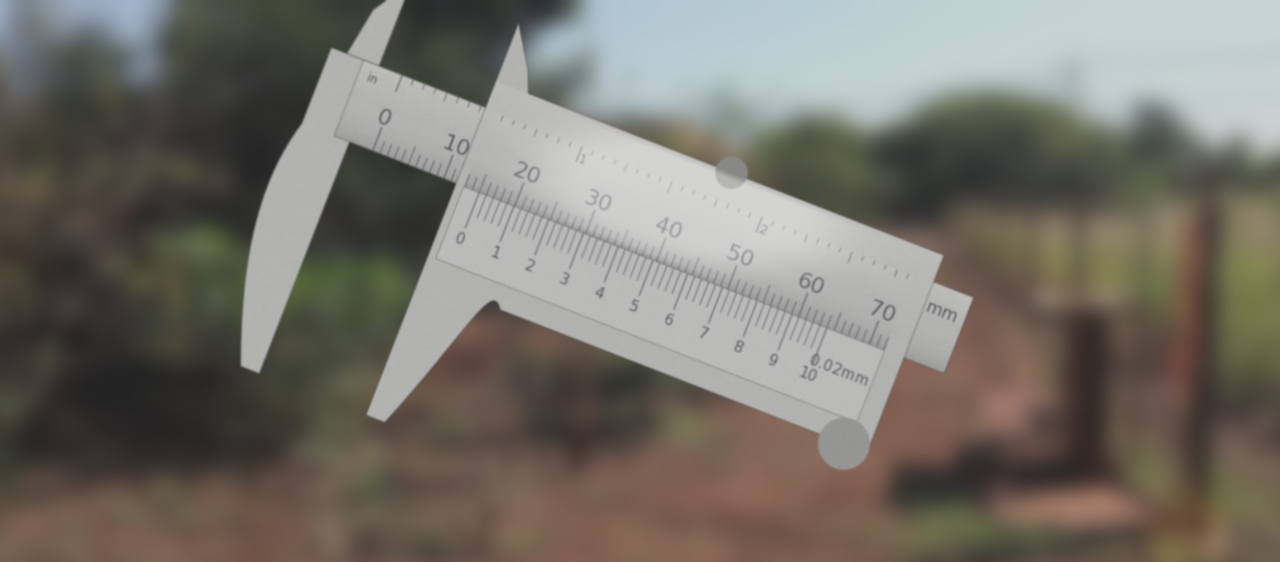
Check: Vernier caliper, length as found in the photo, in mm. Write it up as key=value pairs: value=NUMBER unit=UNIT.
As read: value=15.0 unit=mm
